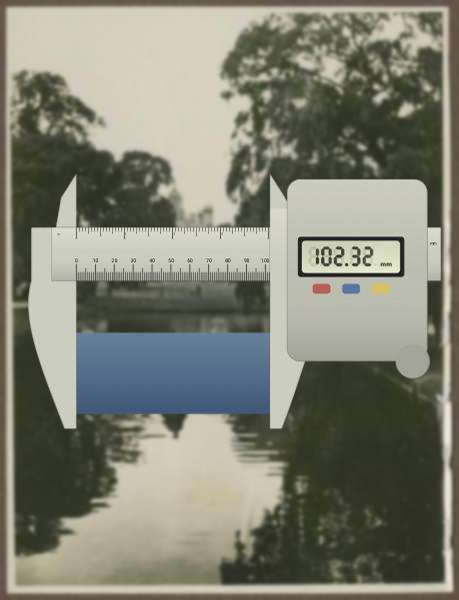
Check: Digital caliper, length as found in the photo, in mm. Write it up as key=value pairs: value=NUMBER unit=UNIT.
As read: value=102.32 unit=mm
